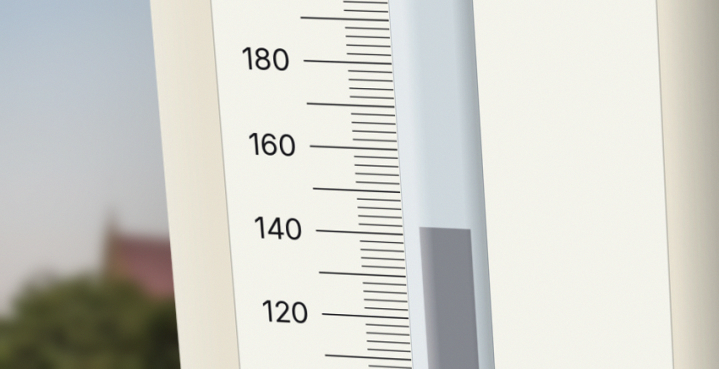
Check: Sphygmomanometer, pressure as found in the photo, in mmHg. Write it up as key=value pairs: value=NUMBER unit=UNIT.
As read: value=142 unit=mmHg
